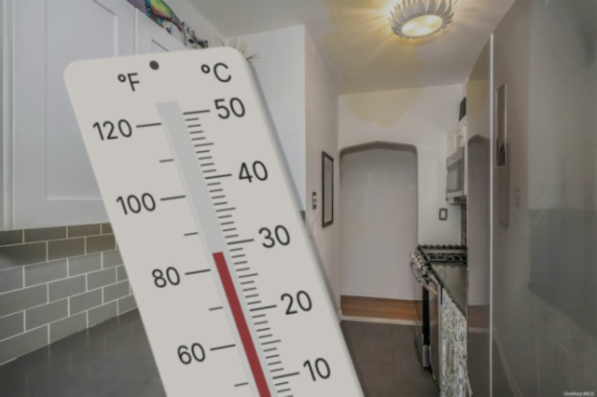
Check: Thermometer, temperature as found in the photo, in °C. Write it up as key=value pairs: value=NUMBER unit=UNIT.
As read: value=29 unit=°C
